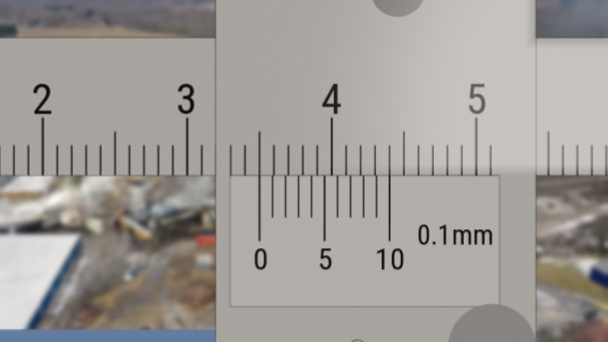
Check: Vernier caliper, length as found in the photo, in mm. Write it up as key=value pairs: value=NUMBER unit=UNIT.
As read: value=35.0 unit=mm
